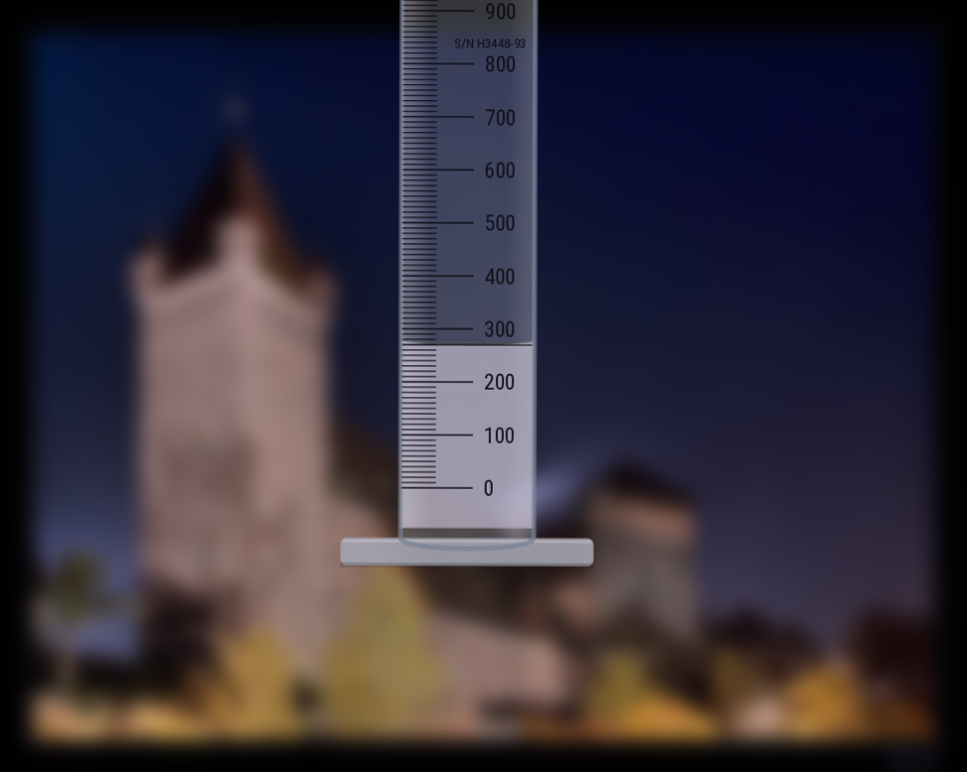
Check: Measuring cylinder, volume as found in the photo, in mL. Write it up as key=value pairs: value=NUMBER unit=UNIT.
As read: value=270 unit=mL
